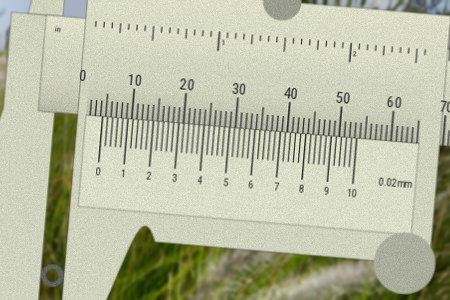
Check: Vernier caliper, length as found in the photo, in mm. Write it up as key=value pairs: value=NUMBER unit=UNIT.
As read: value=4.4 unit=mm
